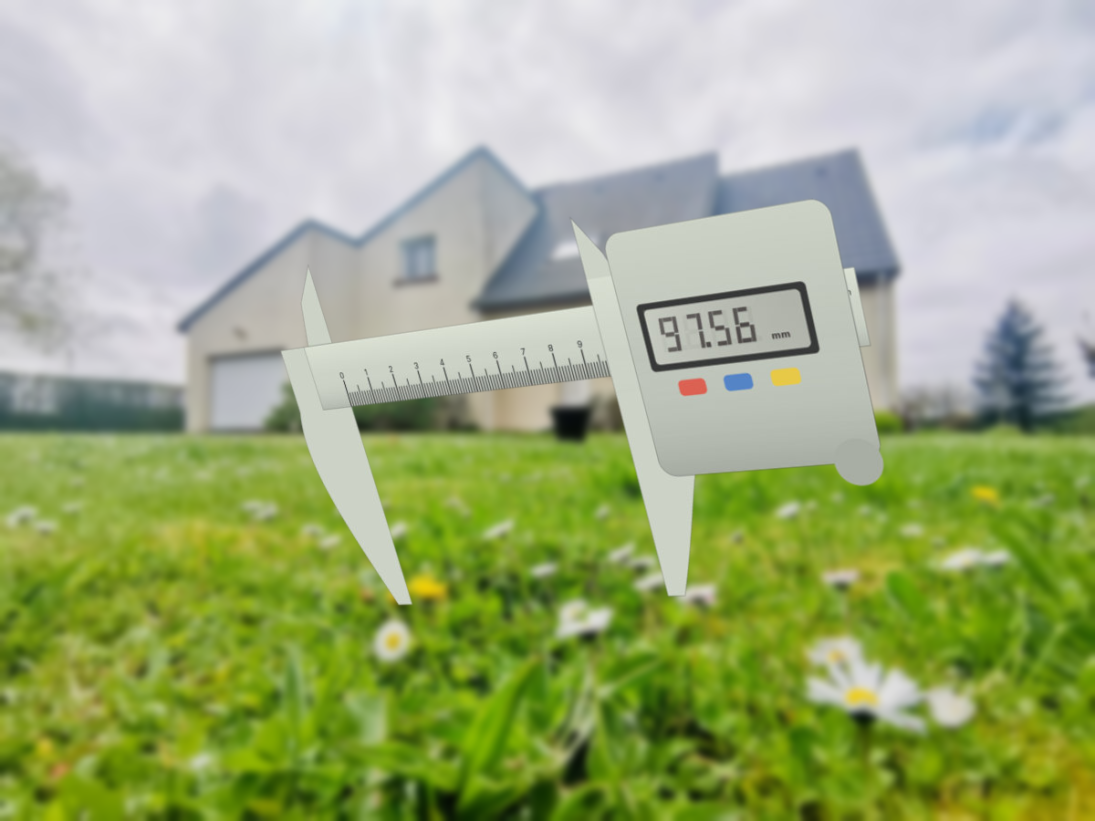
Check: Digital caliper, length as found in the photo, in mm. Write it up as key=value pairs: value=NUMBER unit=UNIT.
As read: value=97.56 unit=mm
